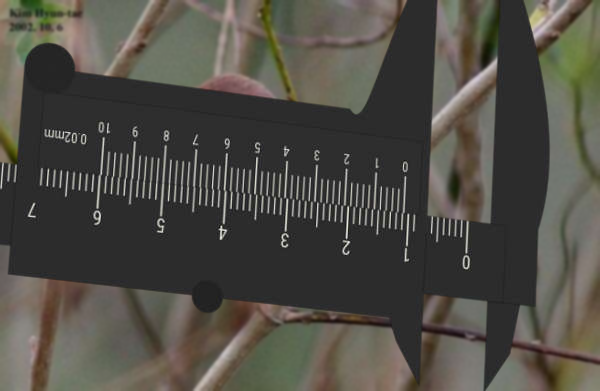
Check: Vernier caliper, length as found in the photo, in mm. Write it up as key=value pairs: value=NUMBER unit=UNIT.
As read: value=10.8 unit=mm
